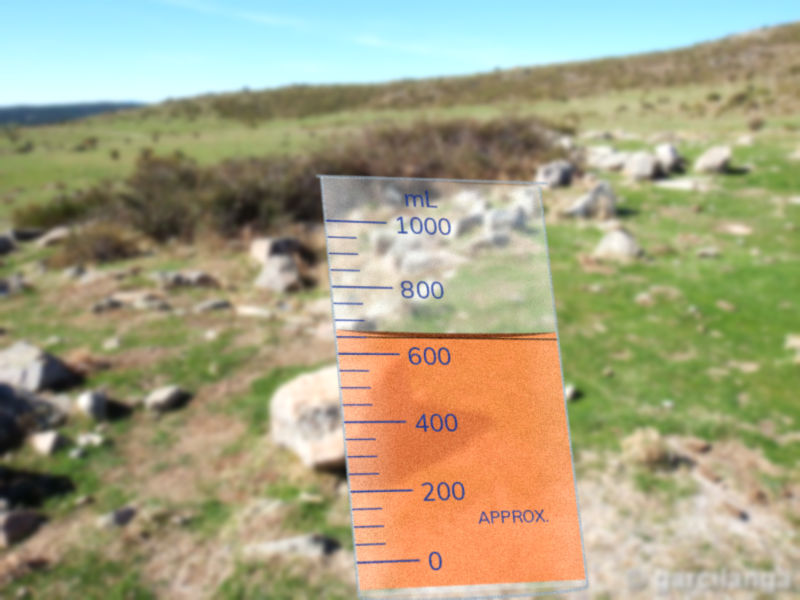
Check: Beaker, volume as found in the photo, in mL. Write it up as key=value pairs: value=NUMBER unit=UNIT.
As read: value=650 unit=mL
